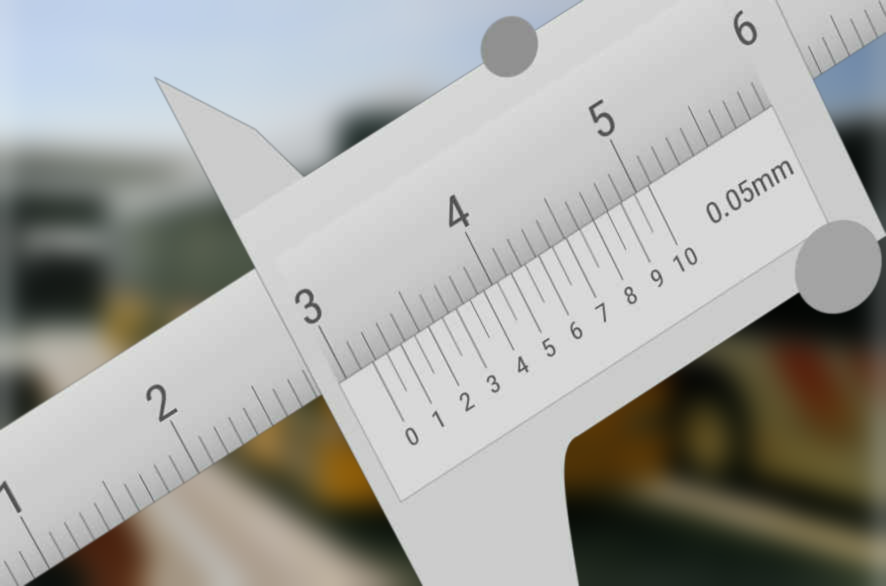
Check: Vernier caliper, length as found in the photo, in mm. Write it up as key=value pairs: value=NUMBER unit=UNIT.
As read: value=31.8 unit=mm
